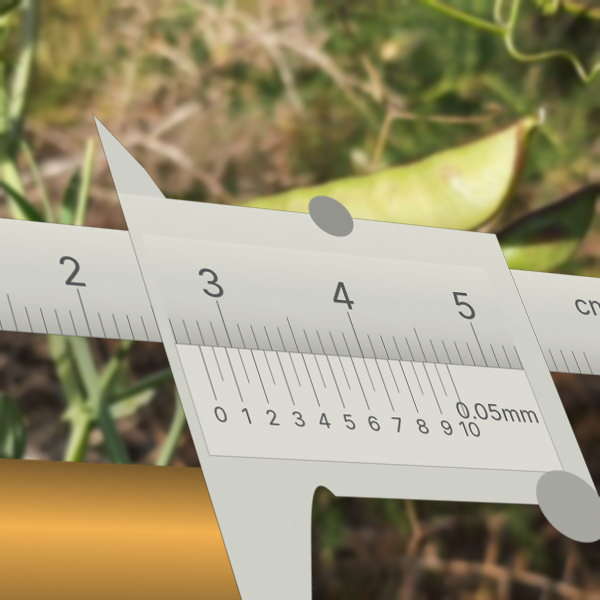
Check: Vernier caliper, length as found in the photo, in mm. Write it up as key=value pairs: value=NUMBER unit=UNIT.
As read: value=27.6 unit=mm
